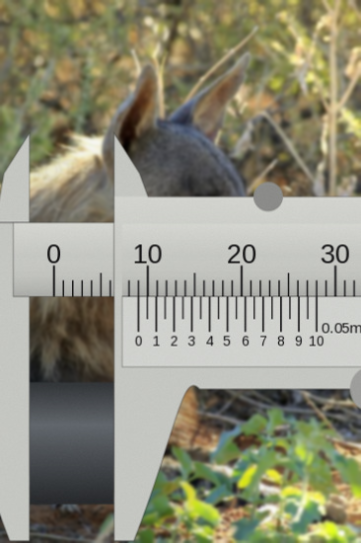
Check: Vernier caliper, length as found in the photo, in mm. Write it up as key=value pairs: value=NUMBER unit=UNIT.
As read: value=9.0 unit=mm
